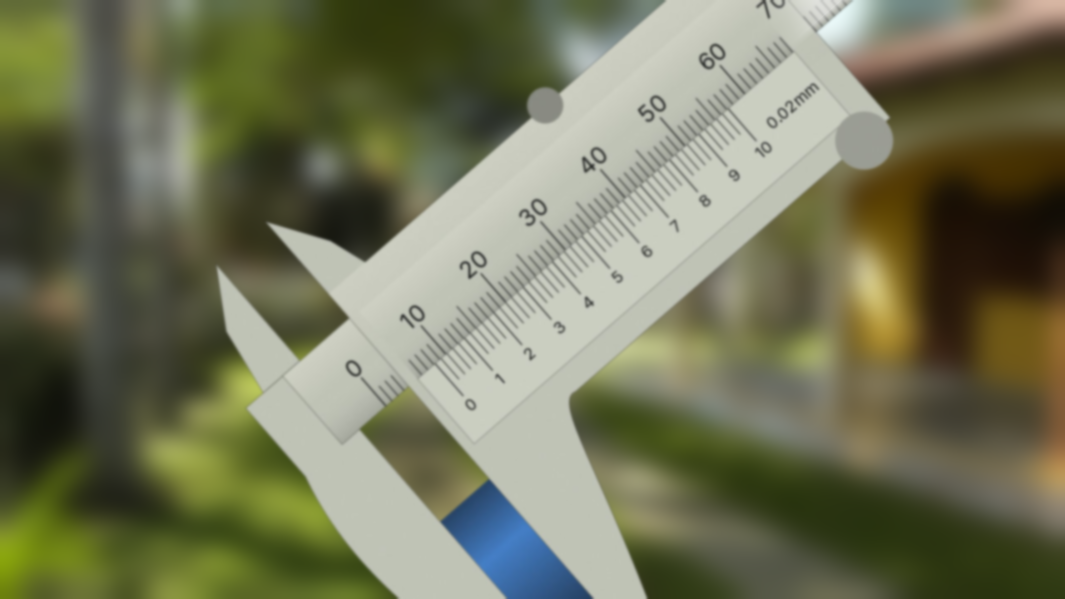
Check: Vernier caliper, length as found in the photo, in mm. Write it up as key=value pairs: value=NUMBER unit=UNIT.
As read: value=8.2 unit=mm
